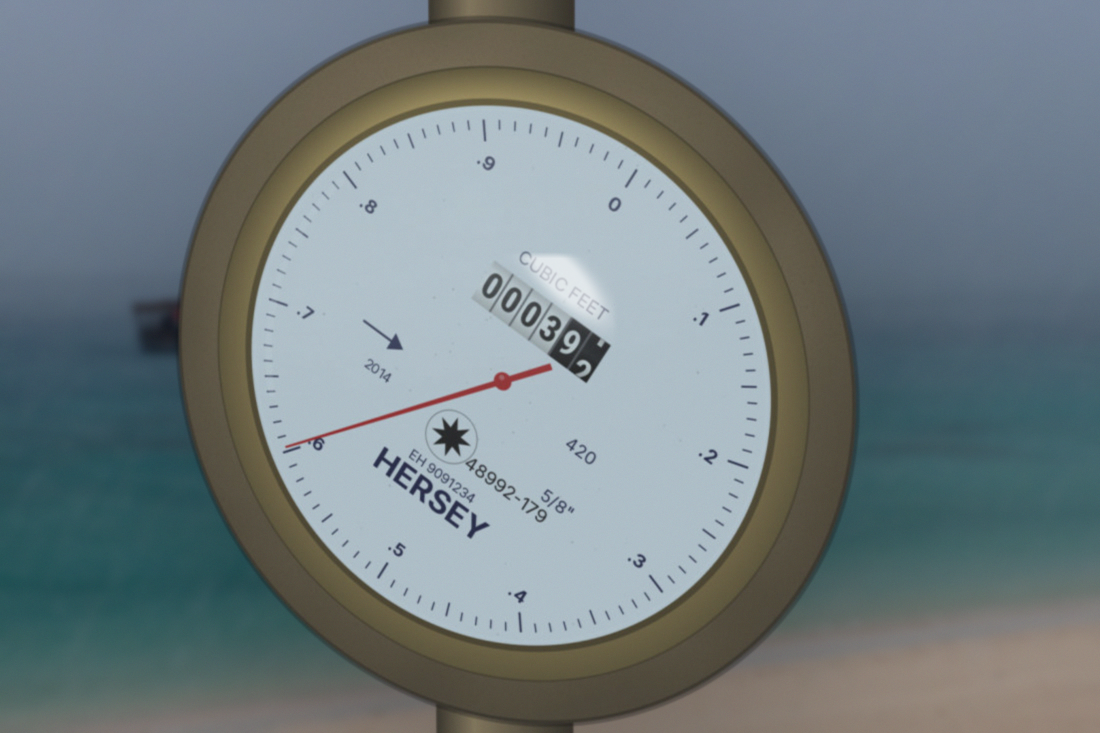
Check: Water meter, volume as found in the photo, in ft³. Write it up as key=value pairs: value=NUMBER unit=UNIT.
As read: value=391.60 unit=ft³
